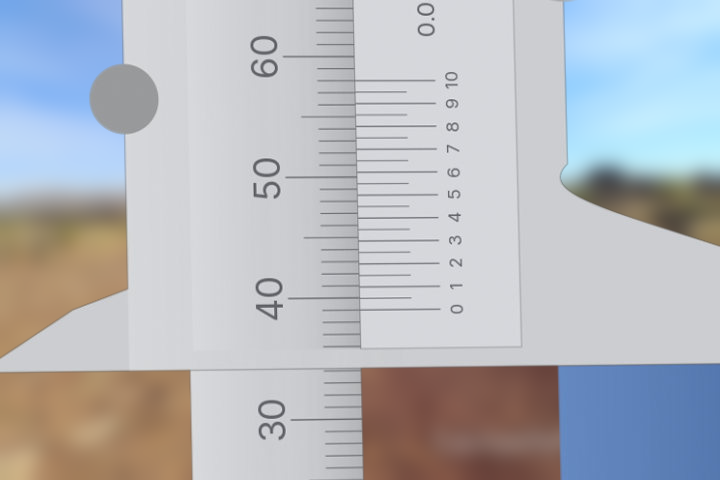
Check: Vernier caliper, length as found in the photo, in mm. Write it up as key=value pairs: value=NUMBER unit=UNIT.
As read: value=39.0 unit=mm
